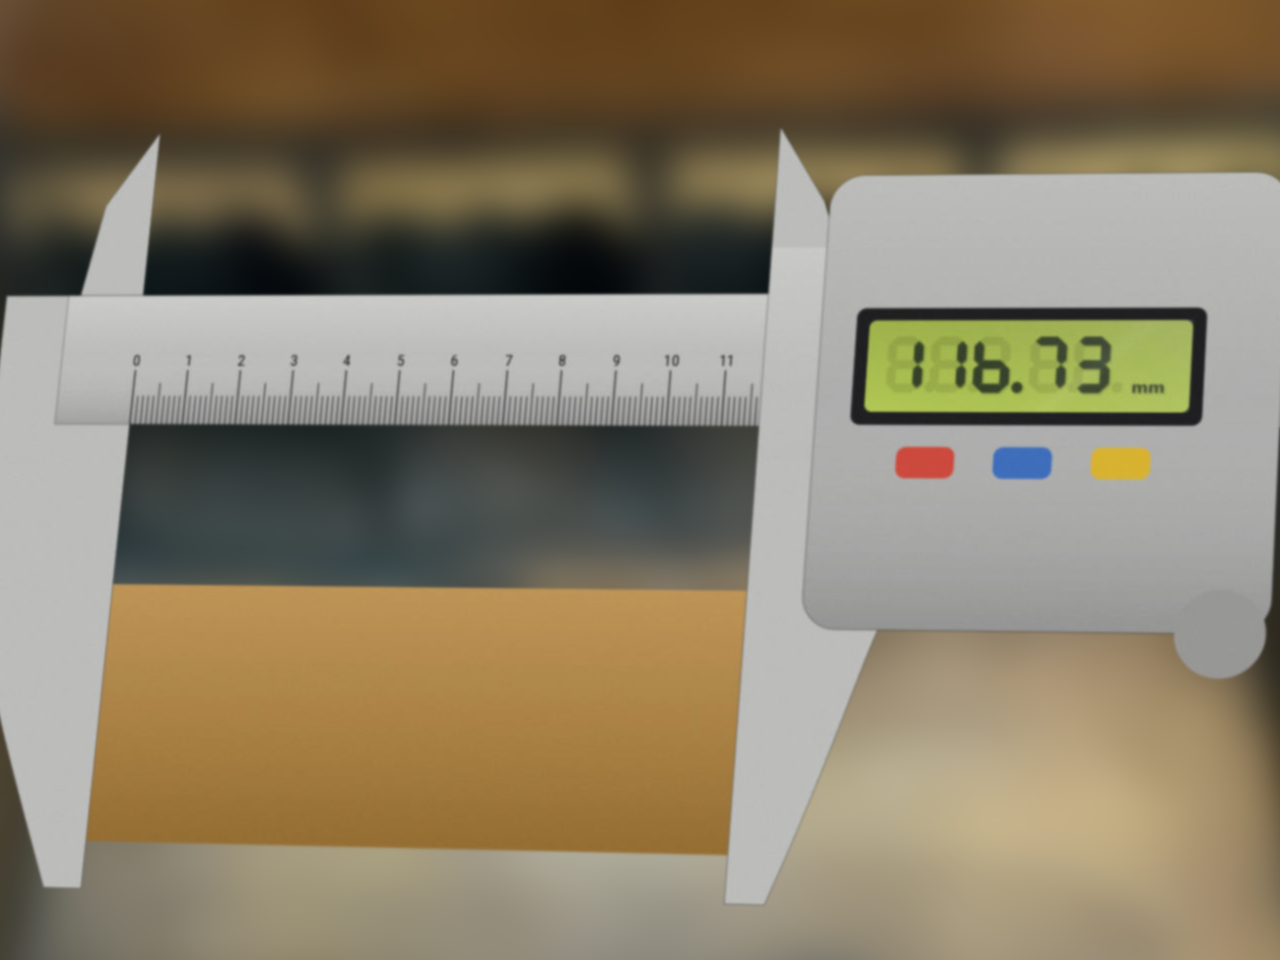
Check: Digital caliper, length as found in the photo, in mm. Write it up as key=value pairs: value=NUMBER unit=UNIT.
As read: value=116.73 unit=mm
